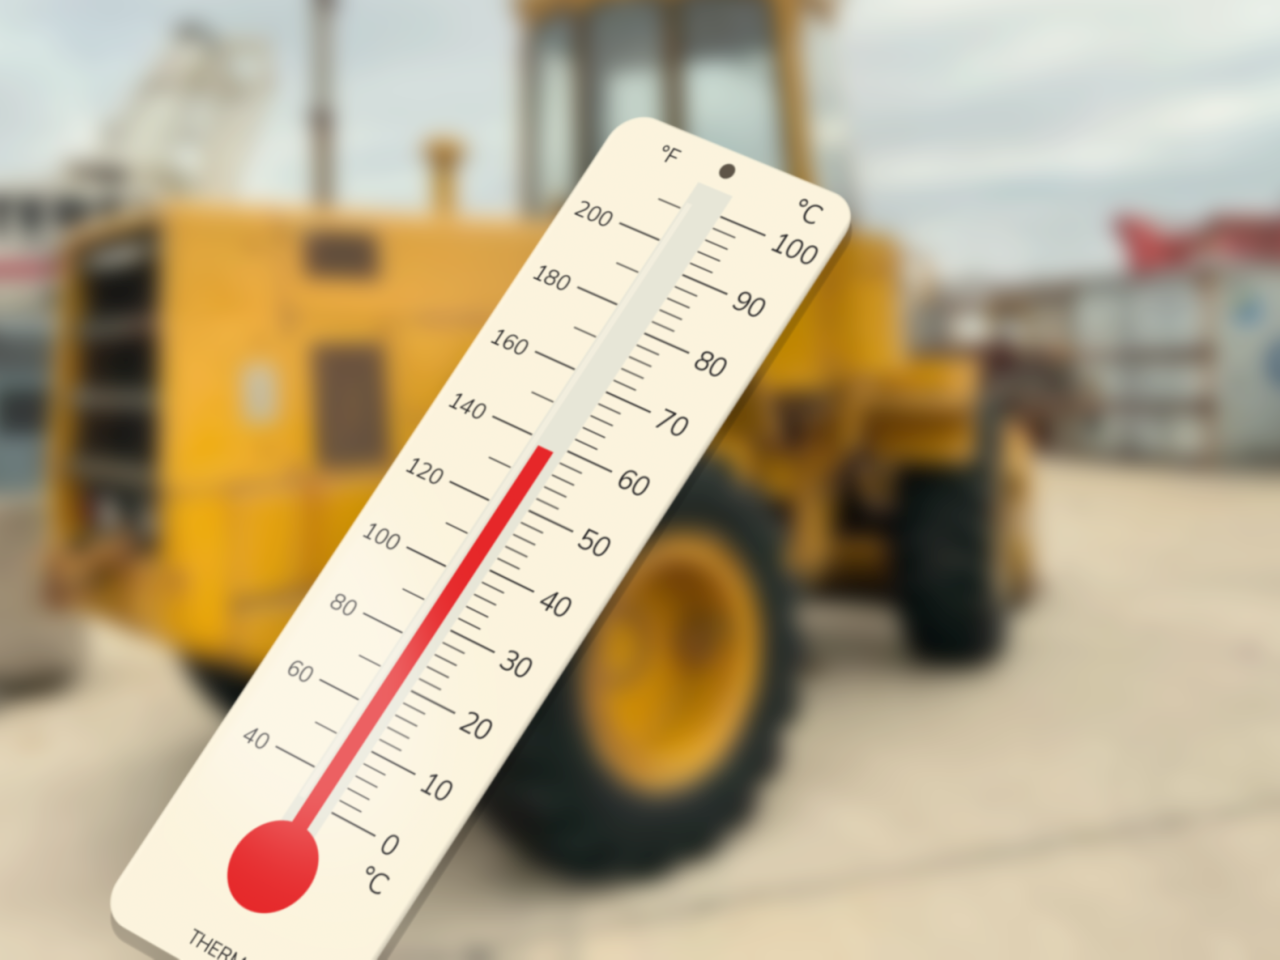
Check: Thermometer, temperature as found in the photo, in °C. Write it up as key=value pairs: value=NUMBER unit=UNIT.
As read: value=59 unit=°C
